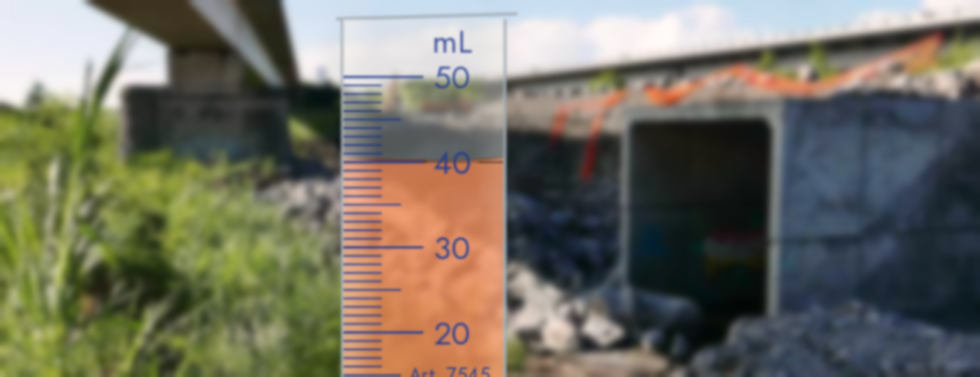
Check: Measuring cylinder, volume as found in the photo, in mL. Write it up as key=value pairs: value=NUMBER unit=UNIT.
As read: value=40 unit=mL
